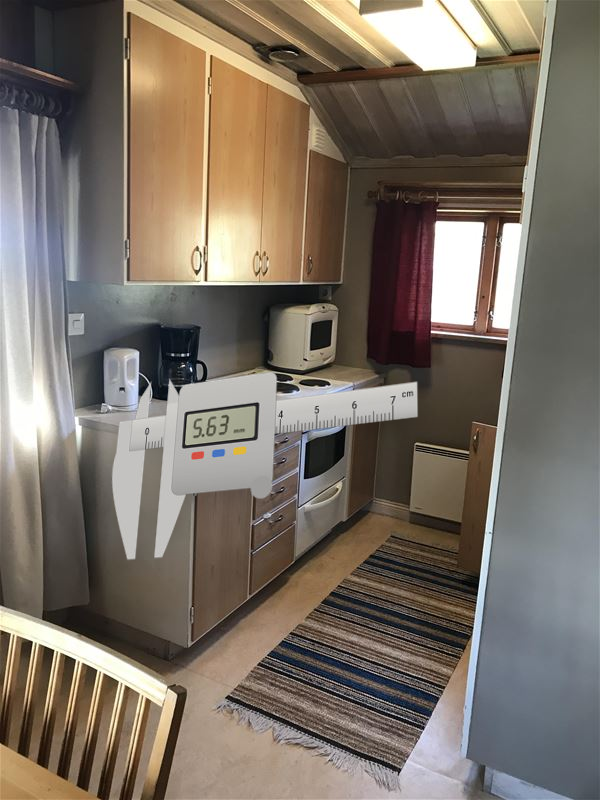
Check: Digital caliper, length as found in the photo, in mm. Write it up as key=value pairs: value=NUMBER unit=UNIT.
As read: value=5.63 unit=mm
